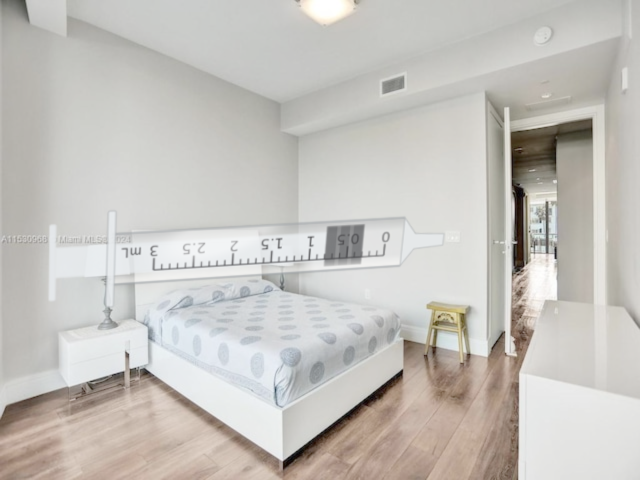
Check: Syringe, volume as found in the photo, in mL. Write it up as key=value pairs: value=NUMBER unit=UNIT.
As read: value=0.3 unit=mL
